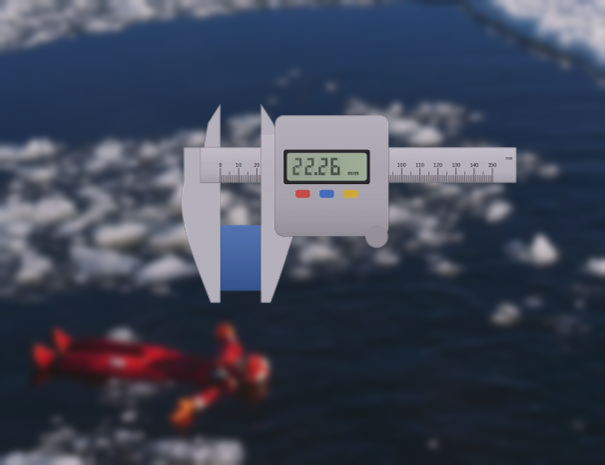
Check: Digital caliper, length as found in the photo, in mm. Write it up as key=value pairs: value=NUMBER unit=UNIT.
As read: value=22.26 unit=mm
